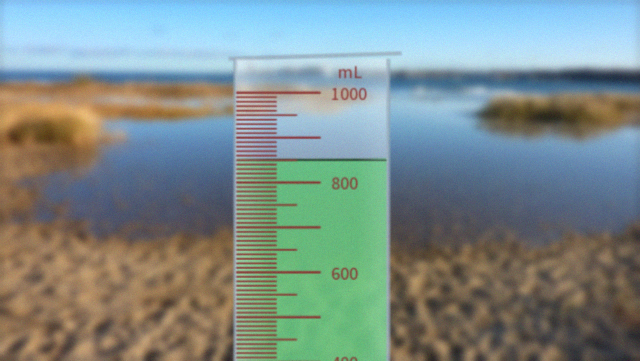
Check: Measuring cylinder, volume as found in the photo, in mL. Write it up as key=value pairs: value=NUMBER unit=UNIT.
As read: value=850 unit=mL
